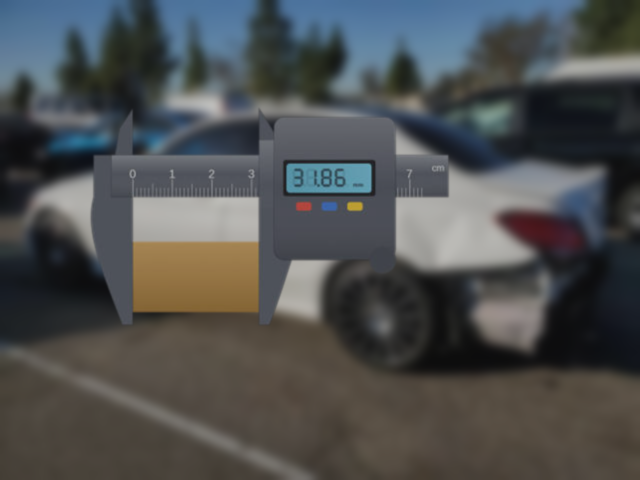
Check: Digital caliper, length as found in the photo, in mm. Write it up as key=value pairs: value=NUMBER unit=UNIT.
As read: value=31.86 unit=mm
